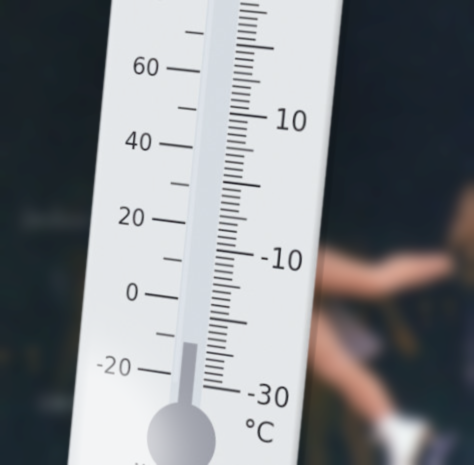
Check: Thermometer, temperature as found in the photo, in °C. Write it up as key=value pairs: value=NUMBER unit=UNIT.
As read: value=-24 unit=°C
